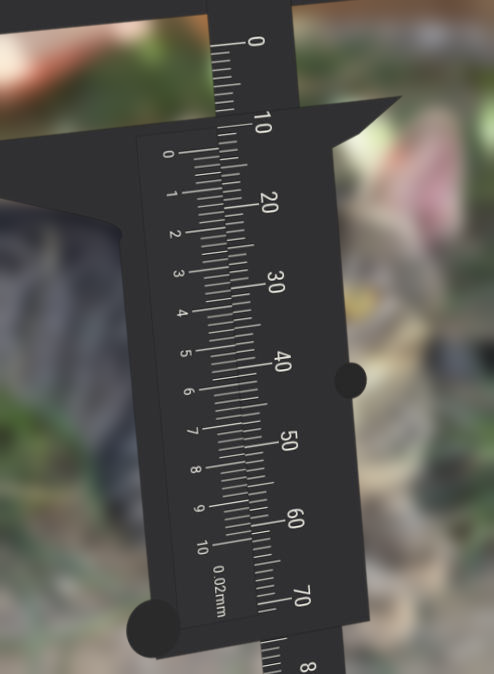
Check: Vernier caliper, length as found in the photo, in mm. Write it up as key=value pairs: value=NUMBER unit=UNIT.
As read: value=12.6 unit=mm
